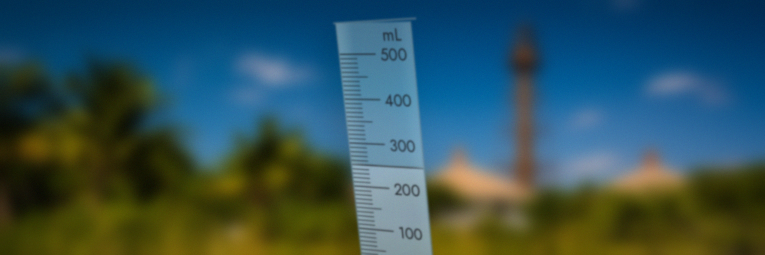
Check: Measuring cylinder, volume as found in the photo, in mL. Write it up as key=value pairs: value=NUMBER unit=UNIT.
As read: value=250 unit=mL
